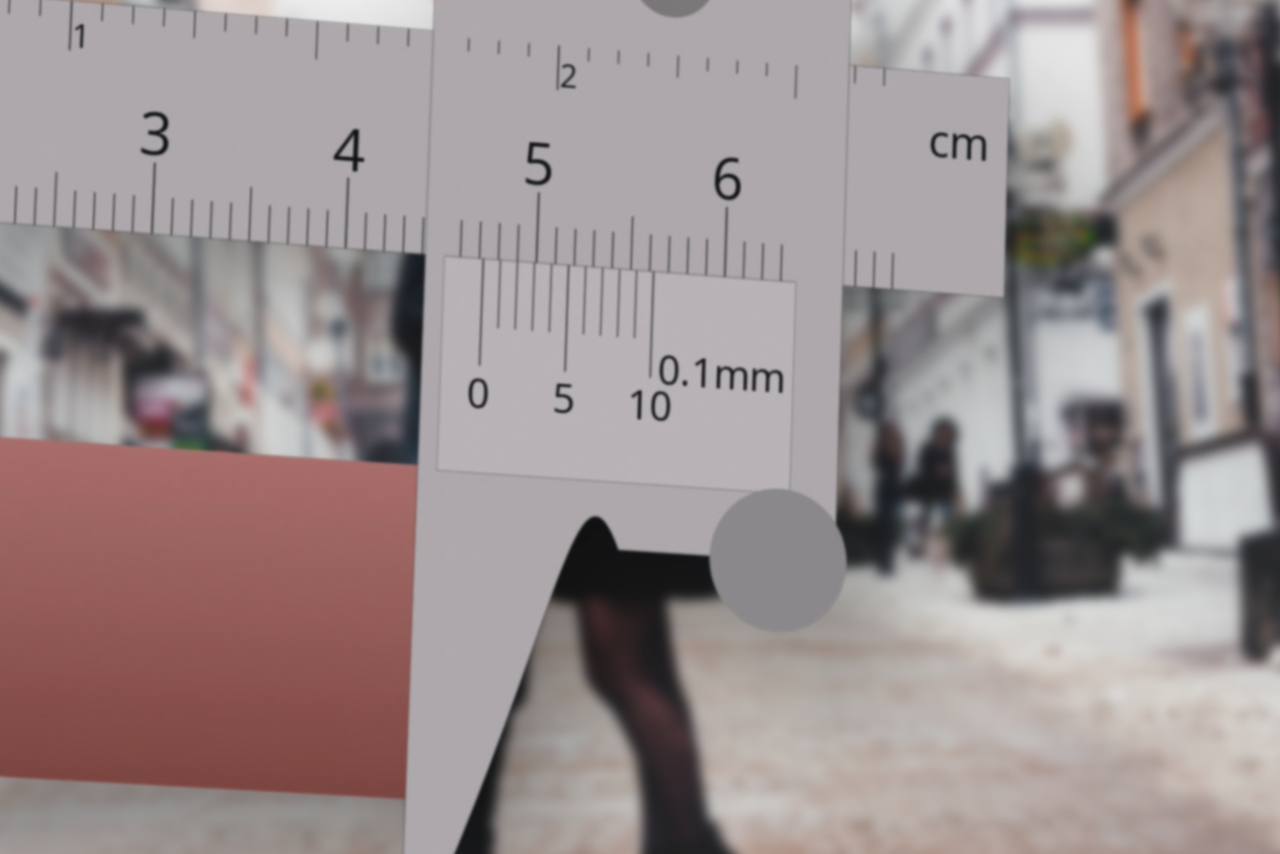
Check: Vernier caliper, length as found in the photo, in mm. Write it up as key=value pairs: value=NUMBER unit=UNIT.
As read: value=47.2 unit=mm
